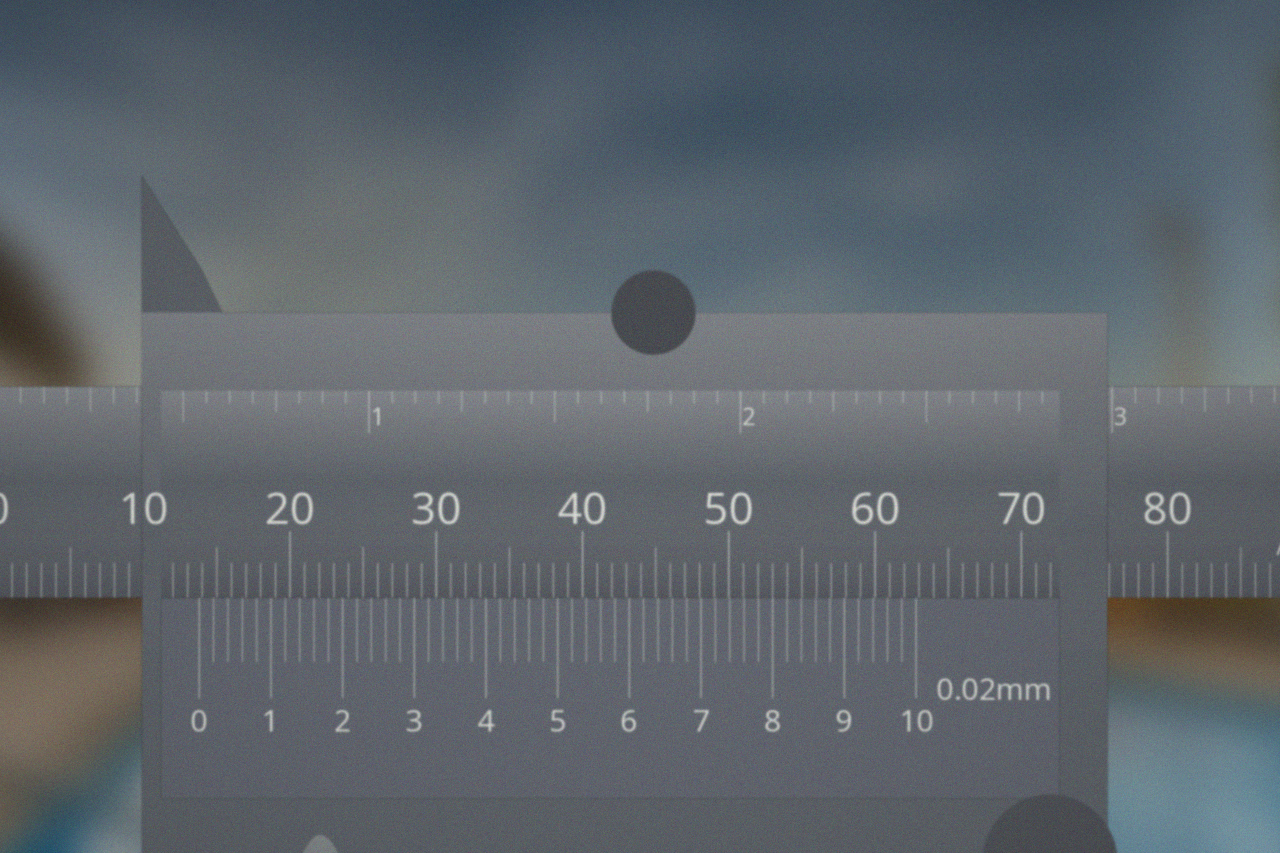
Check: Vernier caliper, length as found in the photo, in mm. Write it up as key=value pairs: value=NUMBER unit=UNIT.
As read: value=13.8 unit=mm
